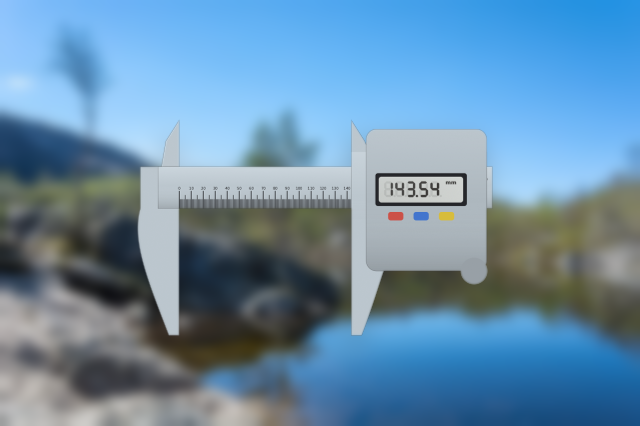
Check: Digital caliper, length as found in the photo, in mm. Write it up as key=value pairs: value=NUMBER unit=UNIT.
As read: value=143.54 unit=mm
